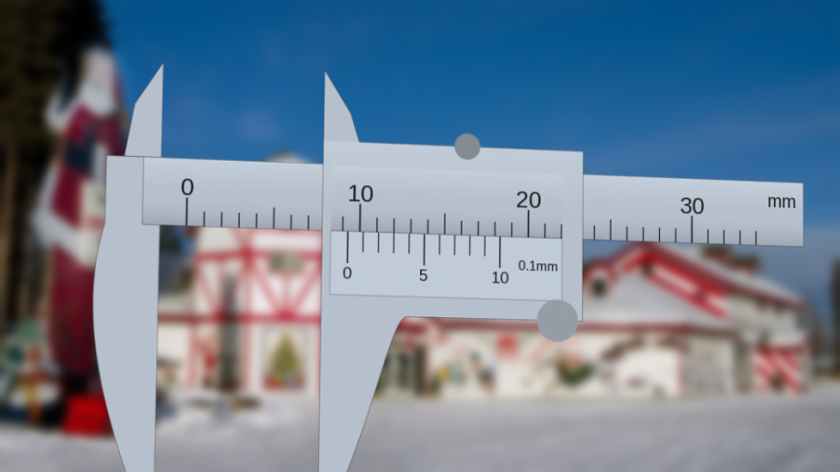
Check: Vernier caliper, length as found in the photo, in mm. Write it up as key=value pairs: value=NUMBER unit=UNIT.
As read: value=9.3 unit=mm
